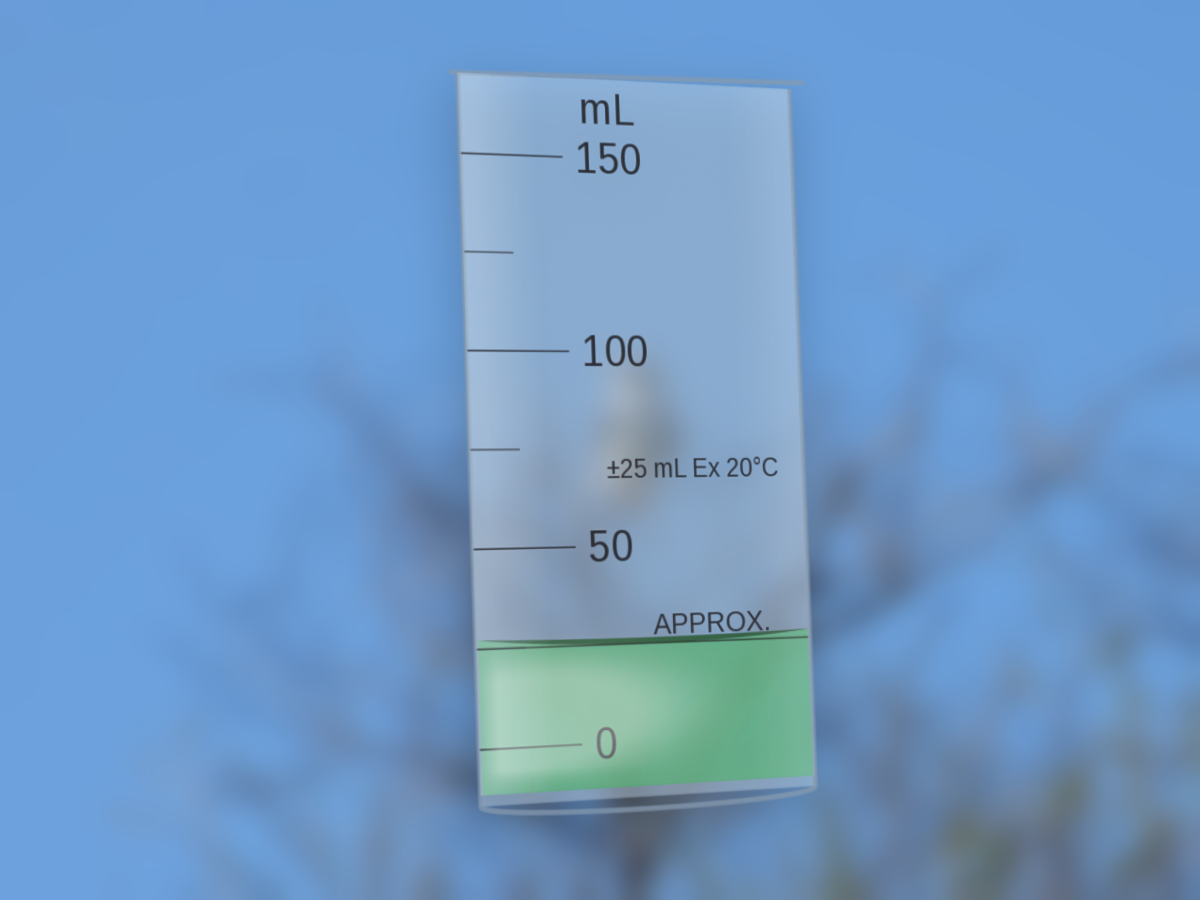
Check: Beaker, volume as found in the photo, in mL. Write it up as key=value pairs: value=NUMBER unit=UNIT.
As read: value=25 unit=mL
